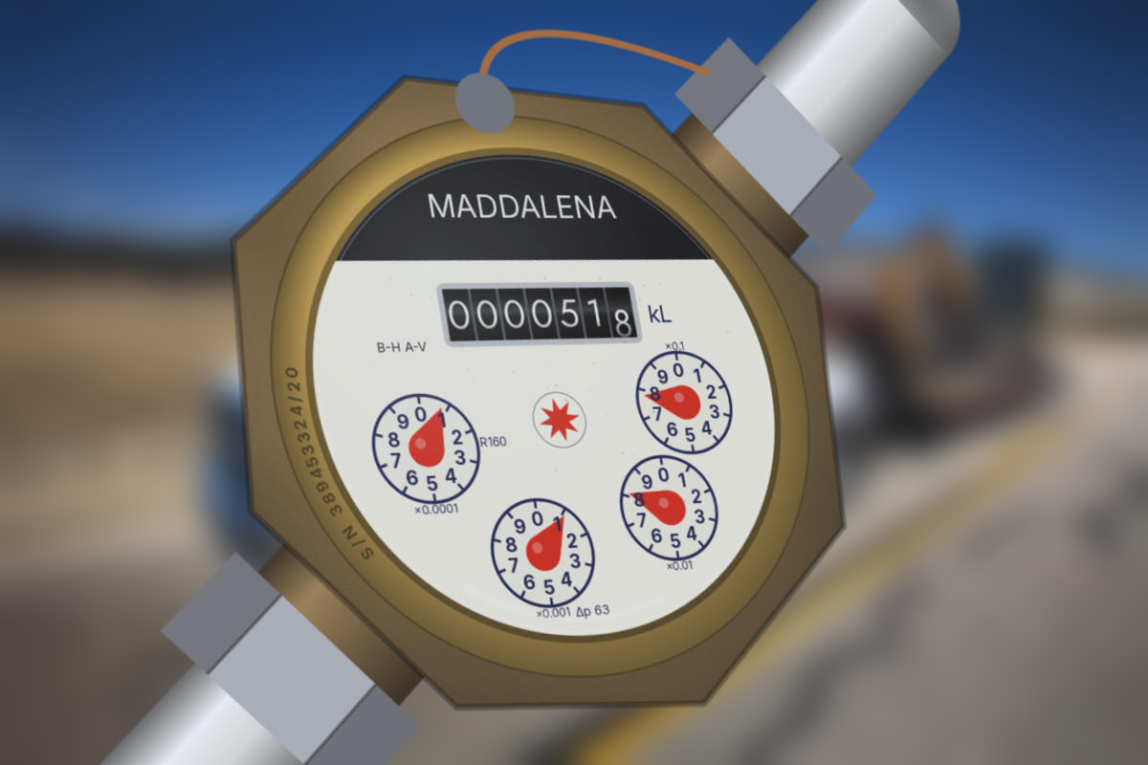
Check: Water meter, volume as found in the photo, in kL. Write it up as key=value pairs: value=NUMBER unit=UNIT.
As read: value=517.7810 unit=kL
